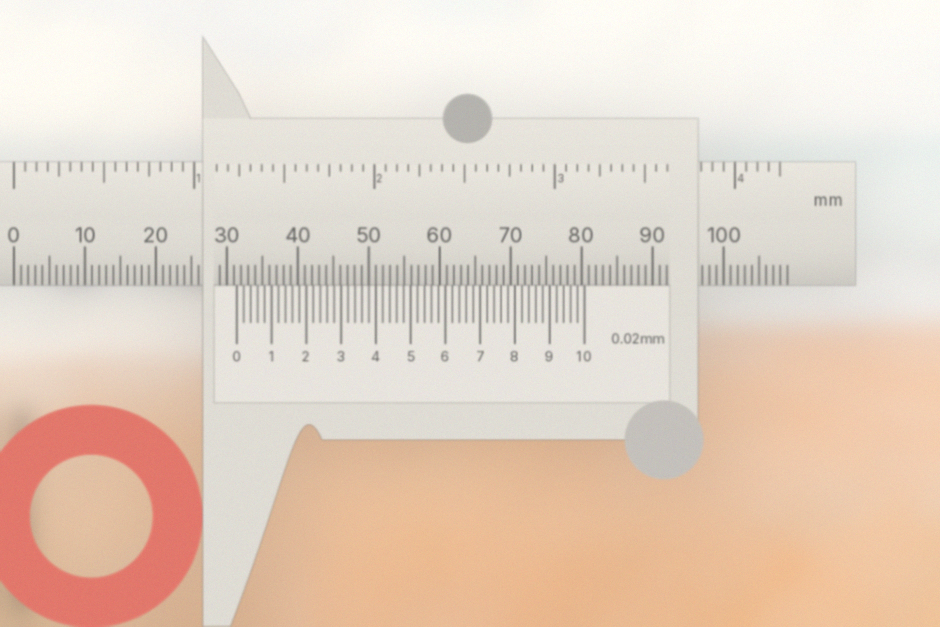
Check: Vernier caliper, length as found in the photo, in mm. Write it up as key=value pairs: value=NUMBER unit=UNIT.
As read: value=31.4 unit=mm
